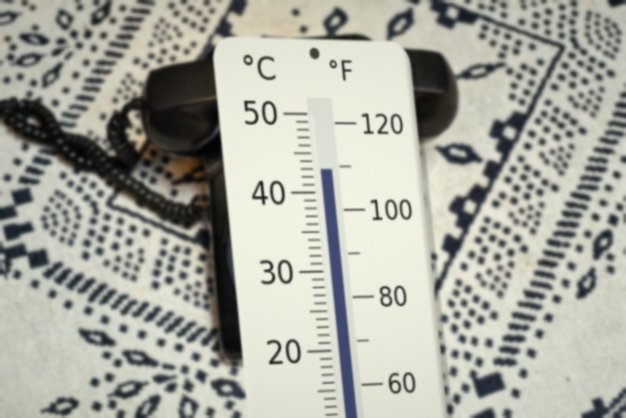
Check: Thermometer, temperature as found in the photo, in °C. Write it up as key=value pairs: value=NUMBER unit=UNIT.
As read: value=43 unit=°C
